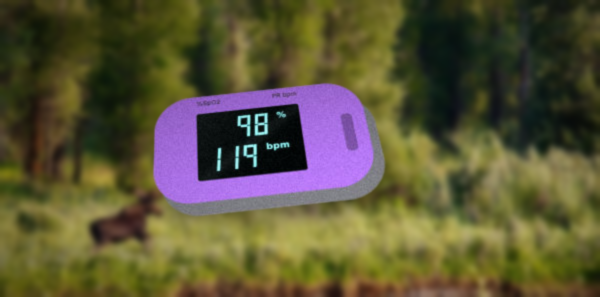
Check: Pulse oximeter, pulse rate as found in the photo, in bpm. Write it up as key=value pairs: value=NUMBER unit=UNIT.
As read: value=119 unit=bpm
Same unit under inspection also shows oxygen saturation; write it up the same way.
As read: value=98 unit=%
